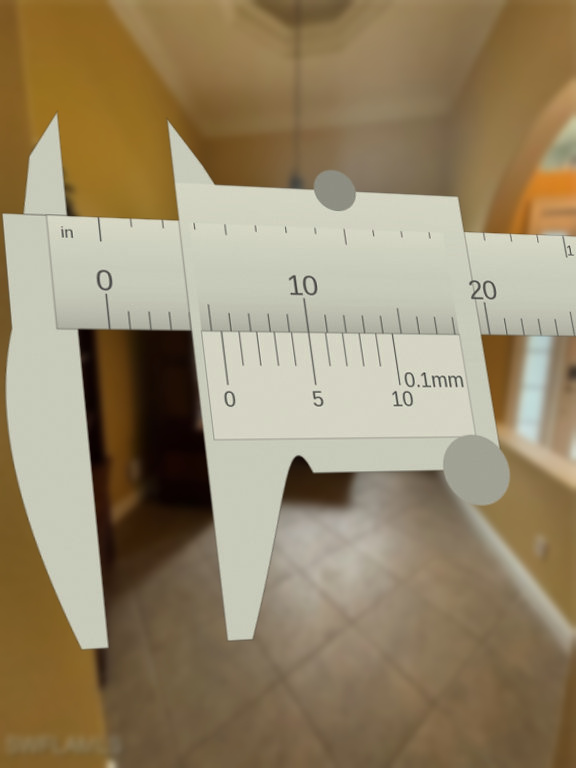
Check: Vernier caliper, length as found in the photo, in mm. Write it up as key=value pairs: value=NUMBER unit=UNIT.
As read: value=5.5 unit=mm
